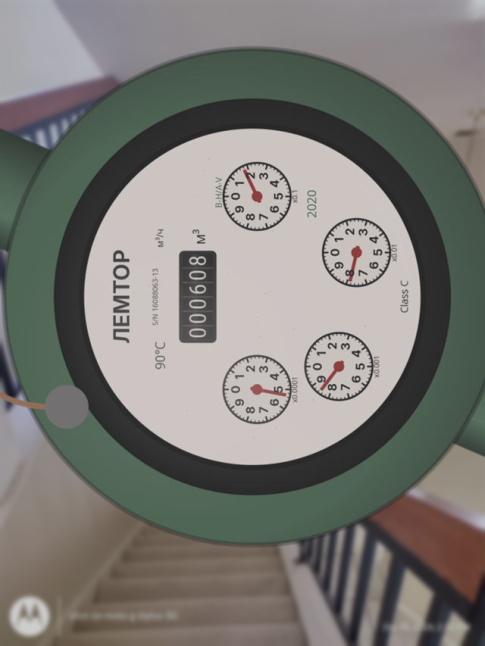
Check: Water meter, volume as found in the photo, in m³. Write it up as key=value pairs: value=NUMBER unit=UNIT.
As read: value=608.1785 unit=m³
